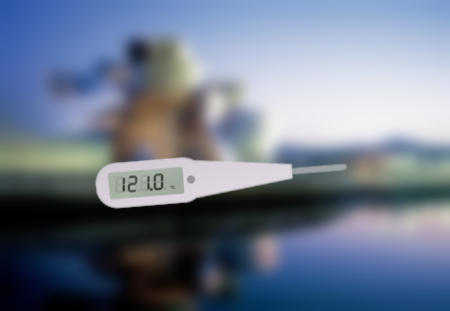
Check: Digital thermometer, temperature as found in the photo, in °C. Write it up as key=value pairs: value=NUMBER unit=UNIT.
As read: value=121.0 unit=°C
